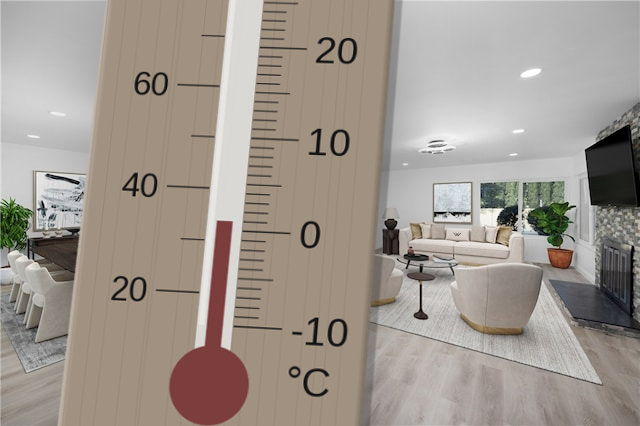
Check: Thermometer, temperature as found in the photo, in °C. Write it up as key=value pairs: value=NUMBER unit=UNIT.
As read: value=1 unit=°C
